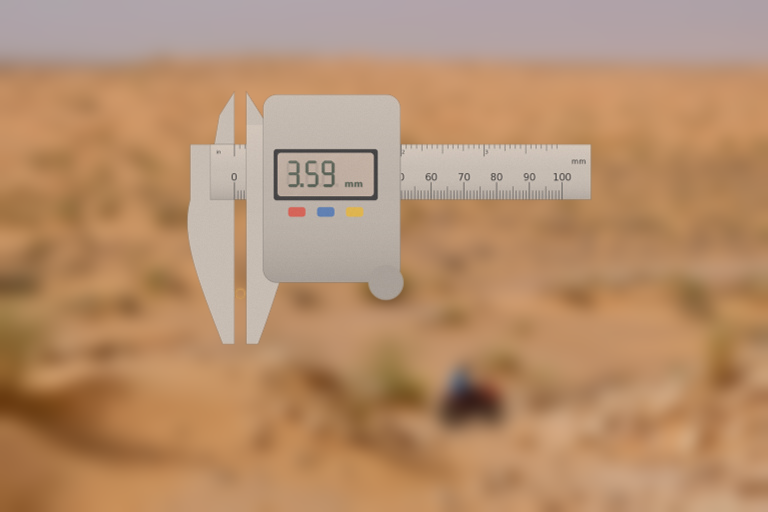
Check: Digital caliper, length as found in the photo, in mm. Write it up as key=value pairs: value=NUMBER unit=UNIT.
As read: value=3.59 unit=mm
